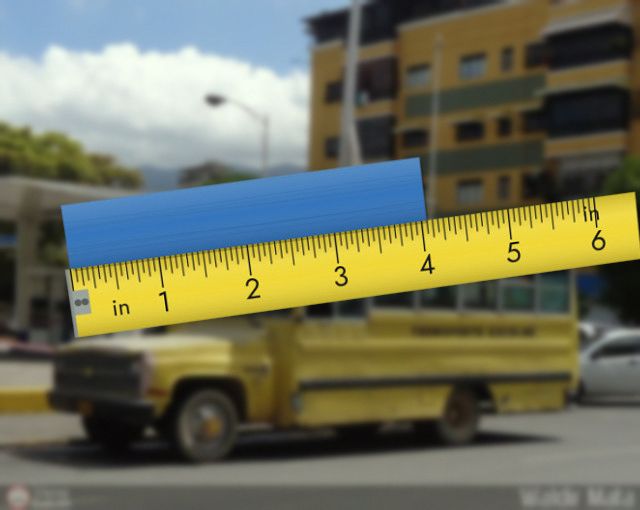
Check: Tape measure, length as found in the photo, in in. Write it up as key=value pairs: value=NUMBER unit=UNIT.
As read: value=4.0625 unit=in
